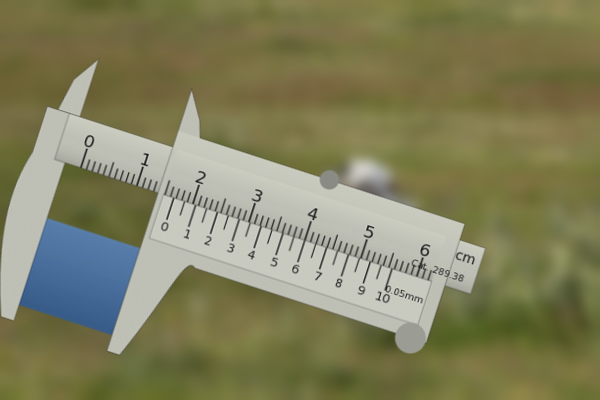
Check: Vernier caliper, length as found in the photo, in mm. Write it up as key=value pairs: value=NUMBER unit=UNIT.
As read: value=16.6 unit=mm
